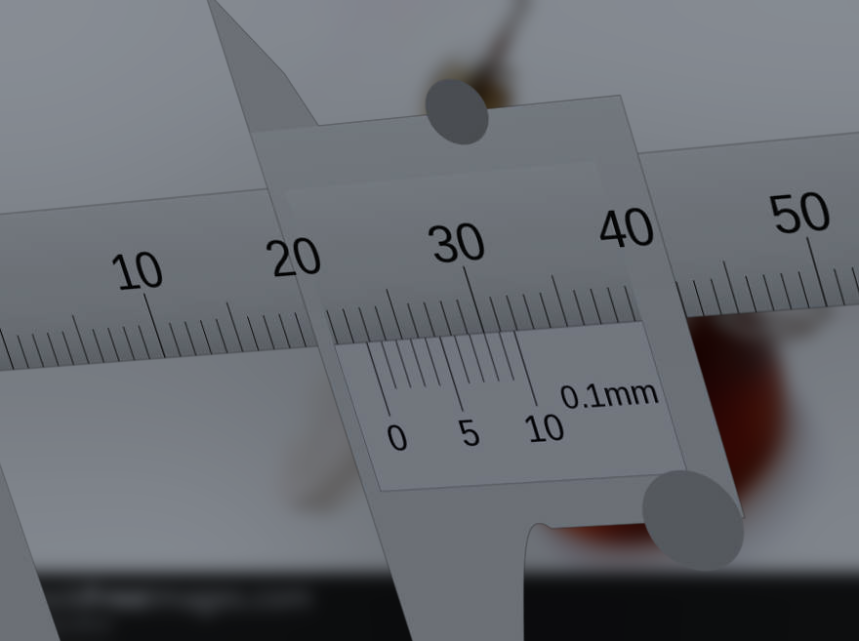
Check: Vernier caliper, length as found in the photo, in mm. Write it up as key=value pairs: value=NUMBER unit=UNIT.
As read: value=22.8 unit=mm
